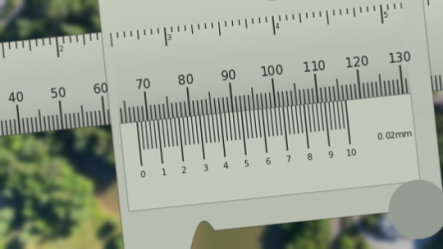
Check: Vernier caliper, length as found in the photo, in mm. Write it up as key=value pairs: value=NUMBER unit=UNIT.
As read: value=67.5 unit=mm
